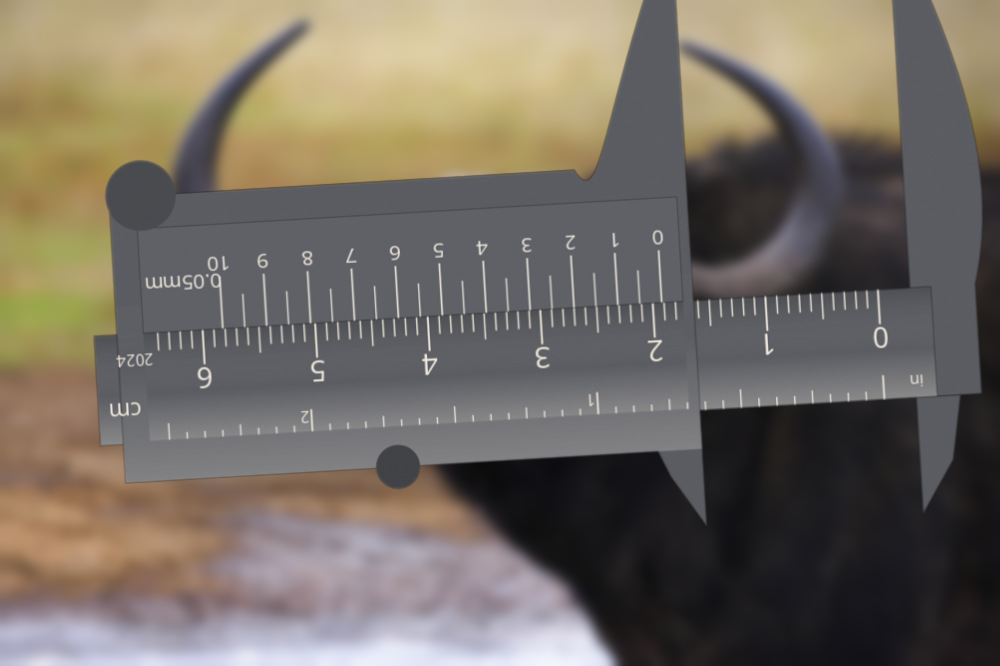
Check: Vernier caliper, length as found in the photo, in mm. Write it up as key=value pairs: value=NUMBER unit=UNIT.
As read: value=19.2 unit=mm
